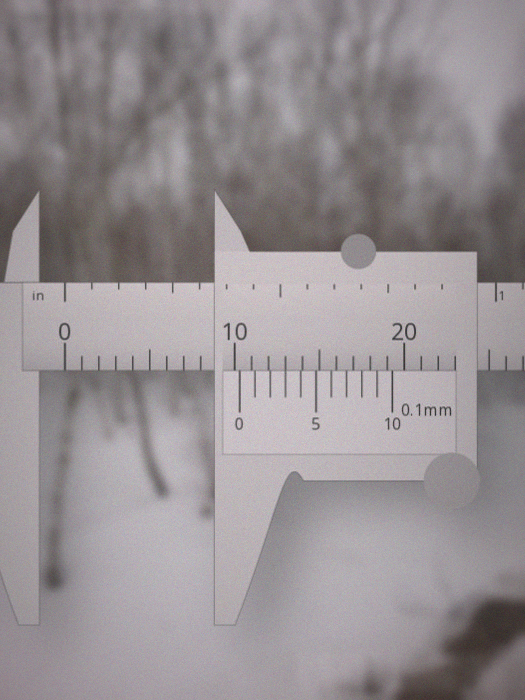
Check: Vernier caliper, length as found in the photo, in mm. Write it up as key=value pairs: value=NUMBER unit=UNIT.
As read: value=10.3 unit=mm
